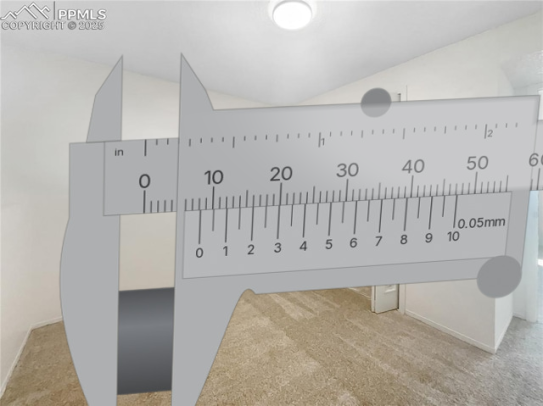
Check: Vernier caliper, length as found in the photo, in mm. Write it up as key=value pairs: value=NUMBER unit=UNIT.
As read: value=8.2 unit=mm
